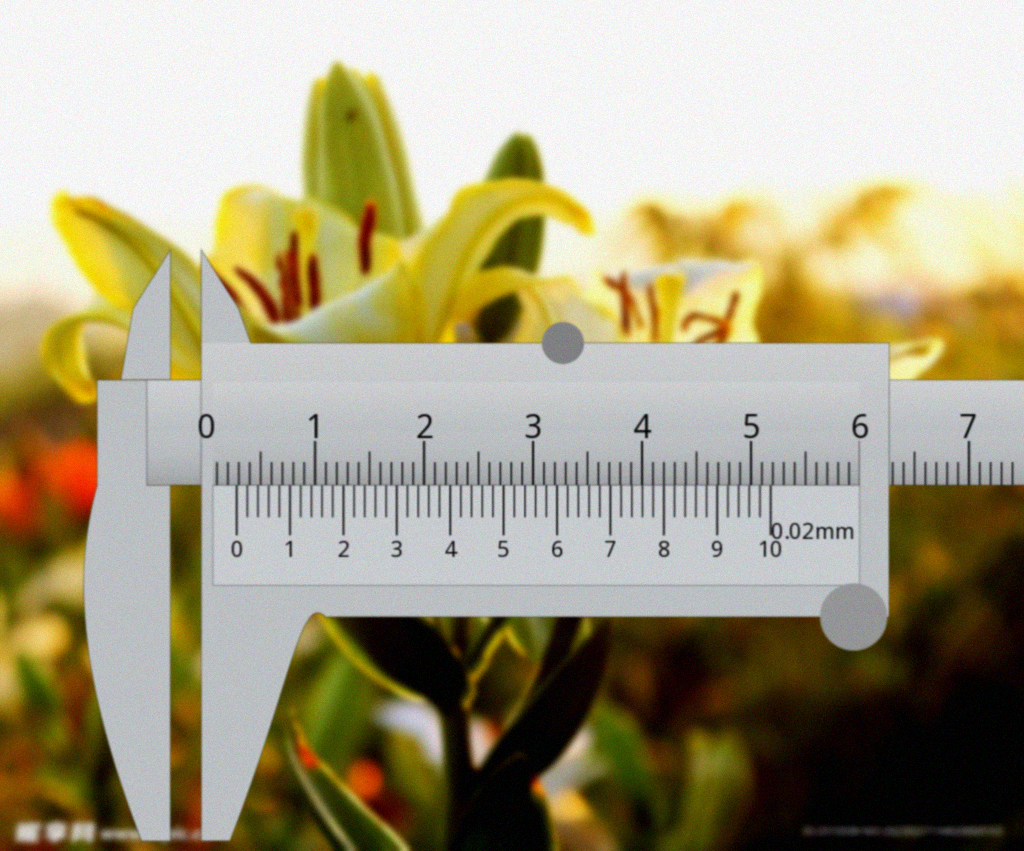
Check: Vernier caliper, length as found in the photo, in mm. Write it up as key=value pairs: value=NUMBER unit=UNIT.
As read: value=2.8 unit=mm
